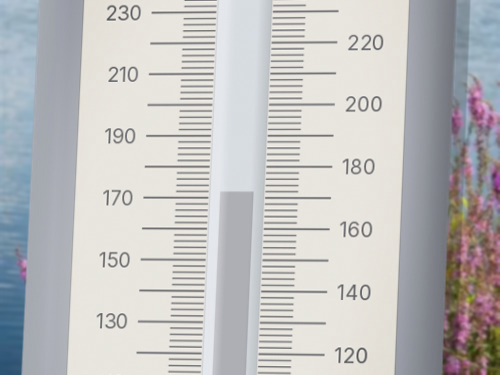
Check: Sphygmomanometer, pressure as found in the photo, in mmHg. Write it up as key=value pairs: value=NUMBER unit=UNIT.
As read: value=172 unit=mmHg
